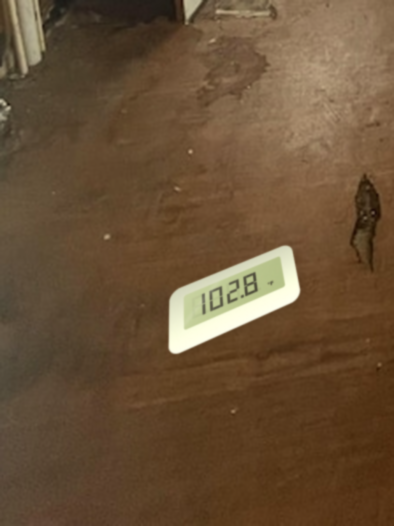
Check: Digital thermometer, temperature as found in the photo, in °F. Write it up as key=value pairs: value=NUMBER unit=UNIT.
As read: value=102.8 unit=°F
